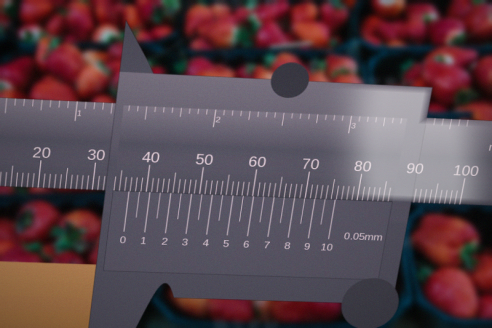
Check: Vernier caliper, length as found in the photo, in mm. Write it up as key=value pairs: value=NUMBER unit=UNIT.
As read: value=36.8 unit=mm
